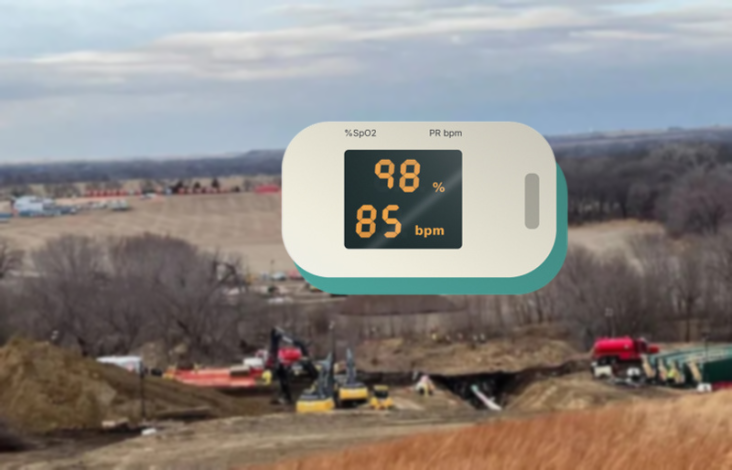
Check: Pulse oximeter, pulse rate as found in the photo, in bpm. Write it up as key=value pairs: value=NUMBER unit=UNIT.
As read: value=85 unit=bpm
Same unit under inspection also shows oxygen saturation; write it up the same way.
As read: value=98 unit=%
